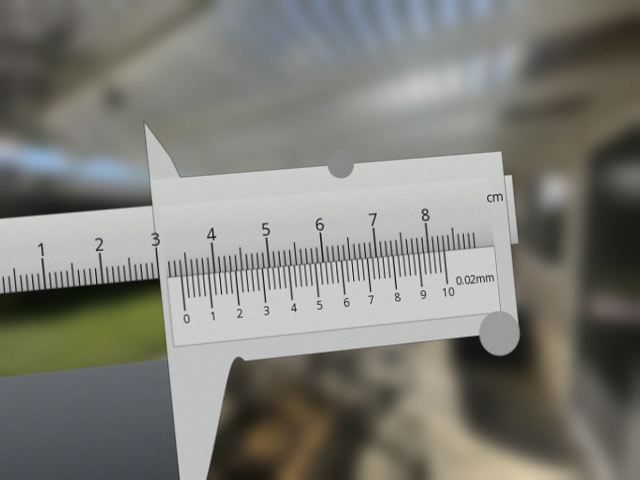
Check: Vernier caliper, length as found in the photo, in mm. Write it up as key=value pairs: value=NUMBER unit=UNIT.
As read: value=34.0 unit=mm
